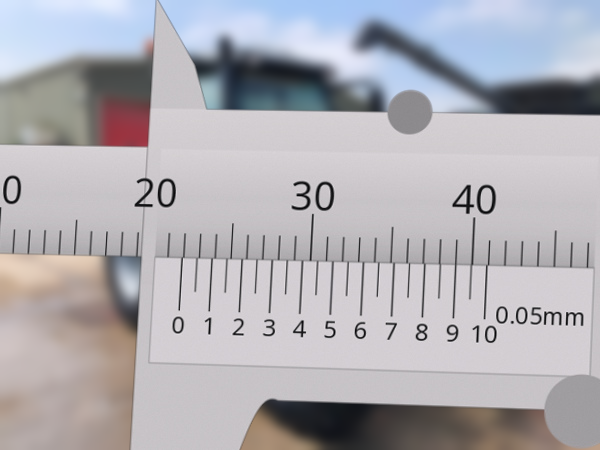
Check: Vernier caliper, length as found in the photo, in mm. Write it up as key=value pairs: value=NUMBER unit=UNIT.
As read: value=21.9 unit=mm
